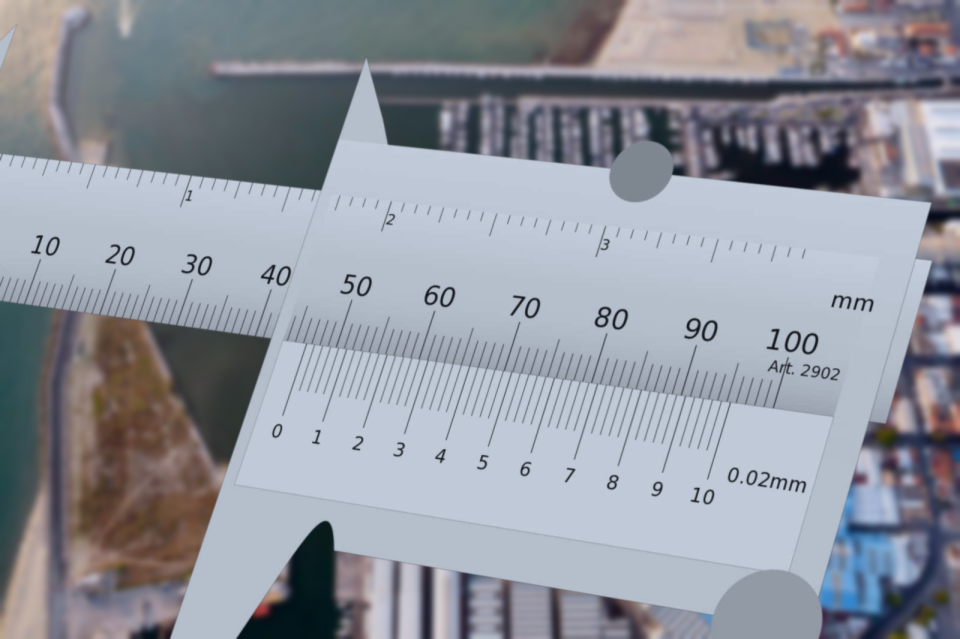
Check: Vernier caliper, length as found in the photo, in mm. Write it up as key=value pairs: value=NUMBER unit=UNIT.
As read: value=46.4 unit=mm
